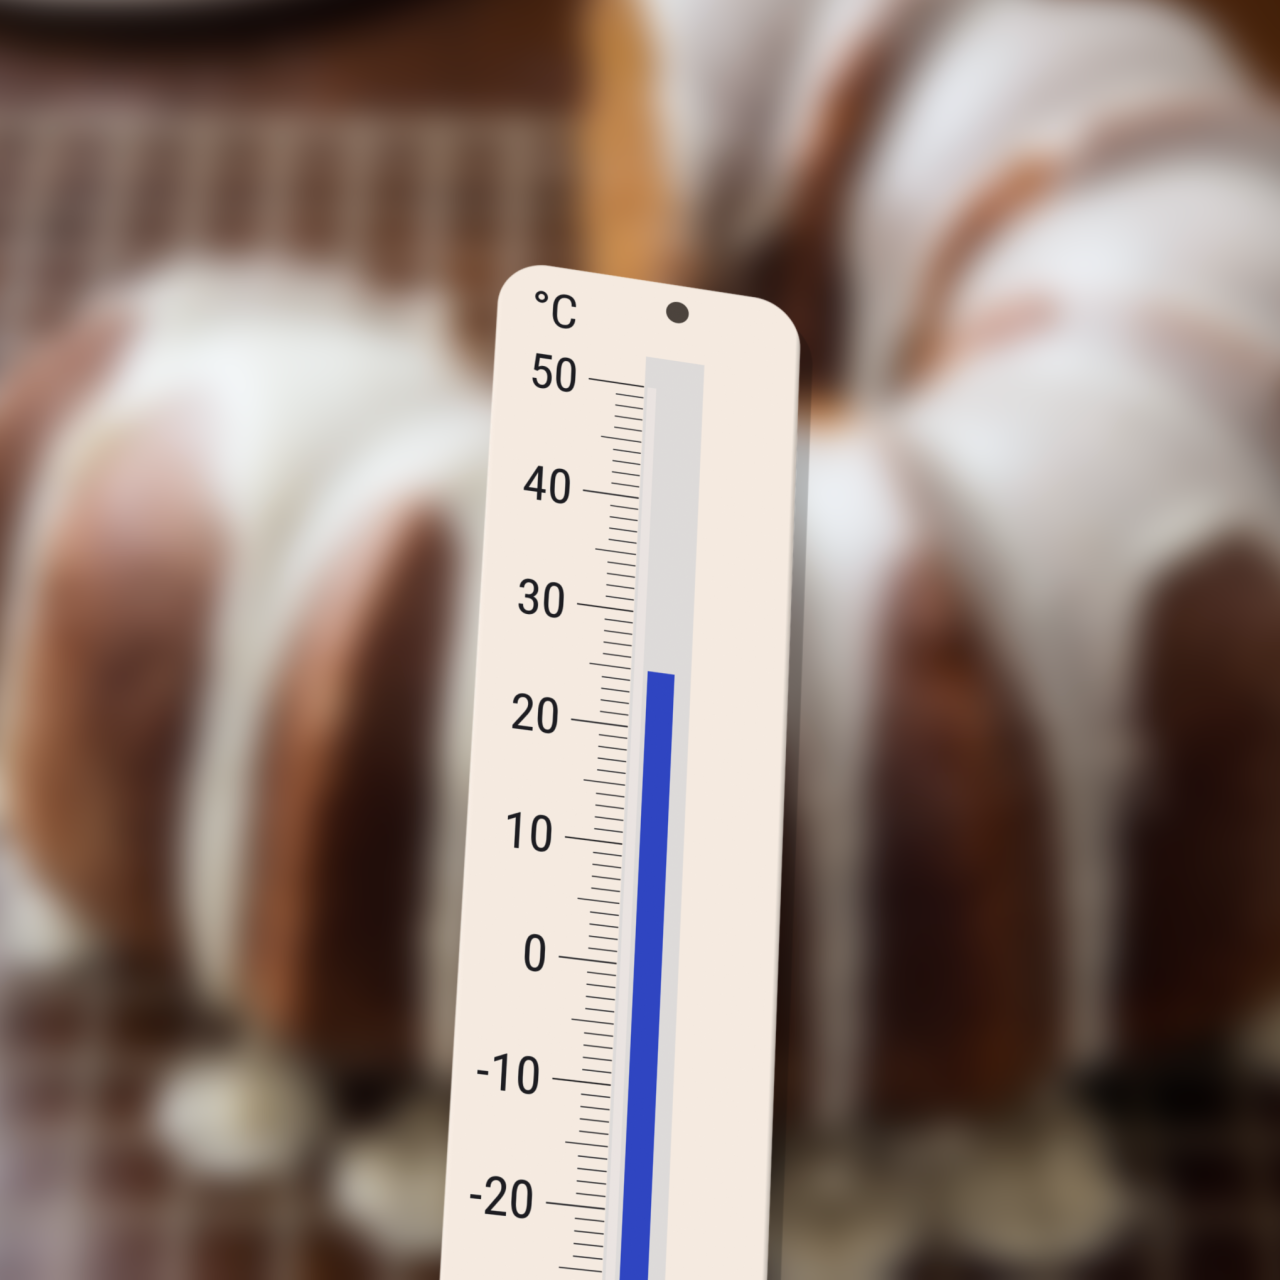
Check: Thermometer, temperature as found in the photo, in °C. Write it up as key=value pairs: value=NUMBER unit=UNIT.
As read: value=25 unit=°C
